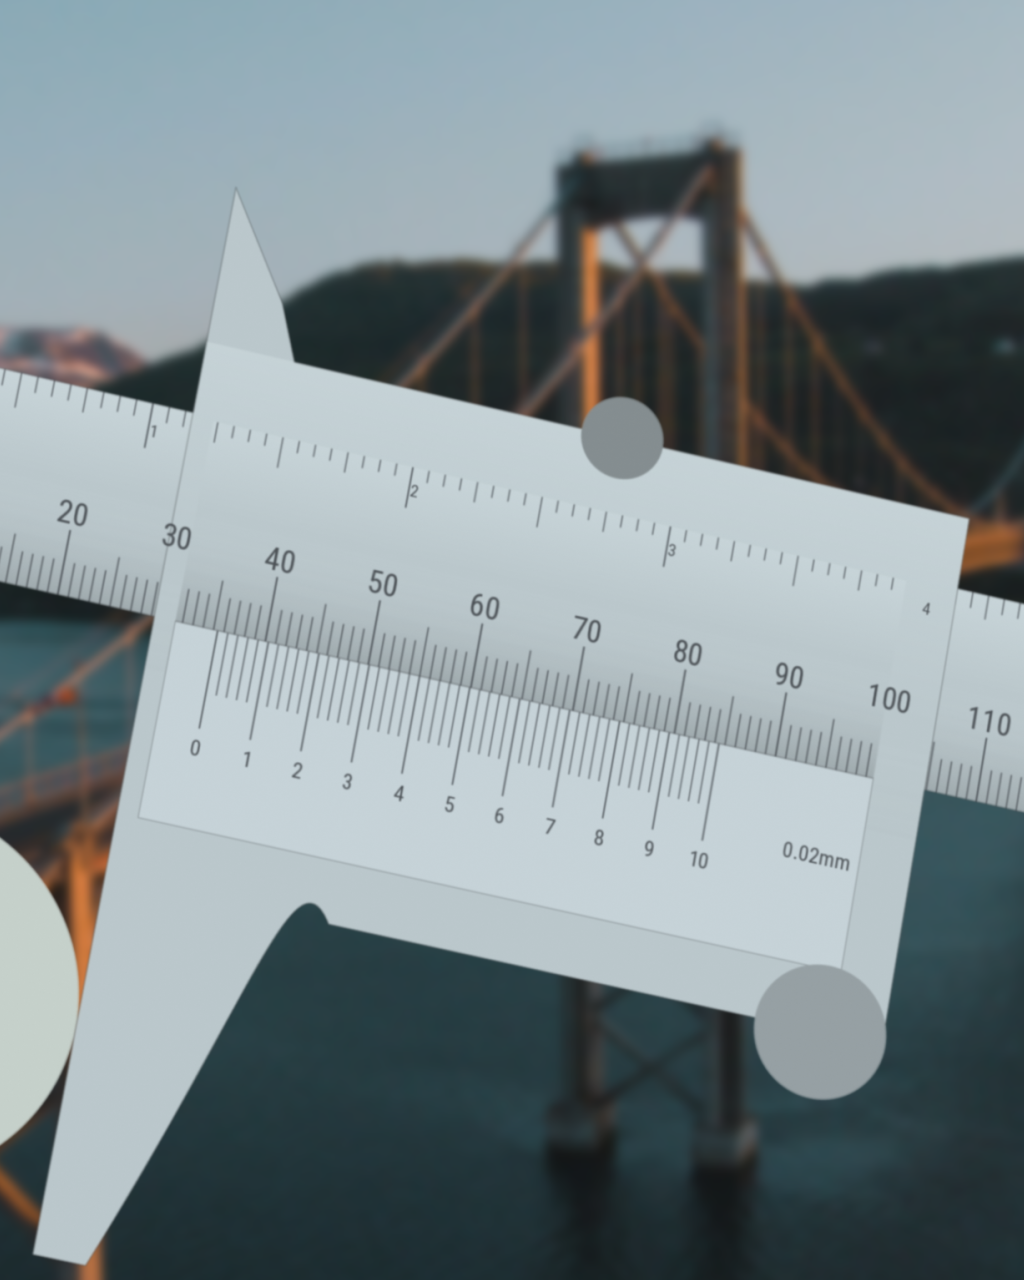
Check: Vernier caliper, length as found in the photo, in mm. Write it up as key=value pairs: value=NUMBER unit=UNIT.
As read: value=35.4 unit=mm
